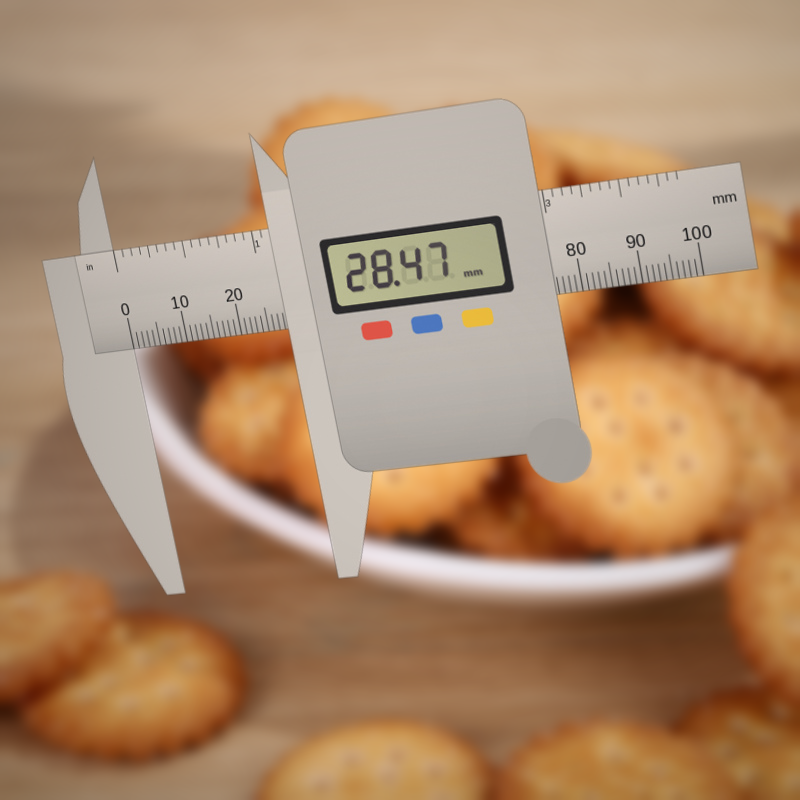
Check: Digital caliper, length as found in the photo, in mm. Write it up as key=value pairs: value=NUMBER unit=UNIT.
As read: value=28.47 unit=mm
